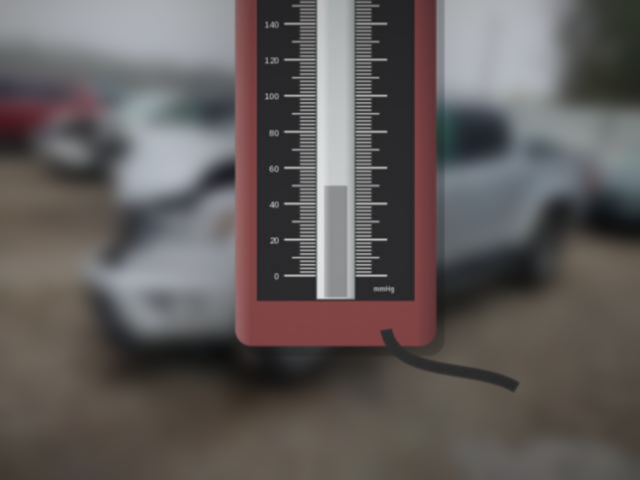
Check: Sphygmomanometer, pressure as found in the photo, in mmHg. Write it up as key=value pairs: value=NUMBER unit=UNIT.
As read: value=50 unit=mmHg
